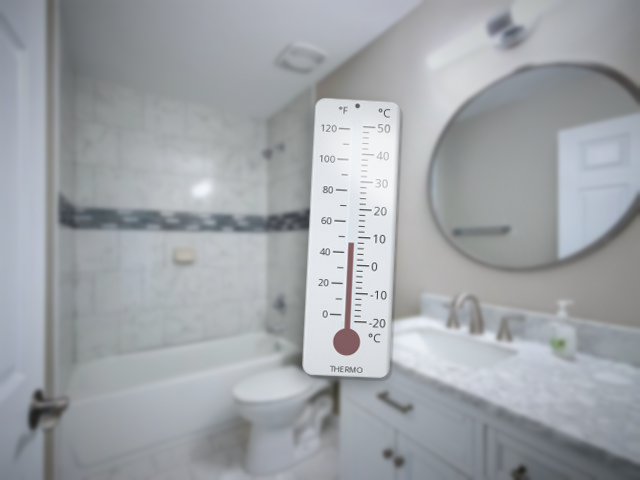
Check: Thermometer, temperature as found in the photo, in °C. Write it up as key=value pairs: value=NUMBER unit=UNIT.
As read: value=8 unit=°C
